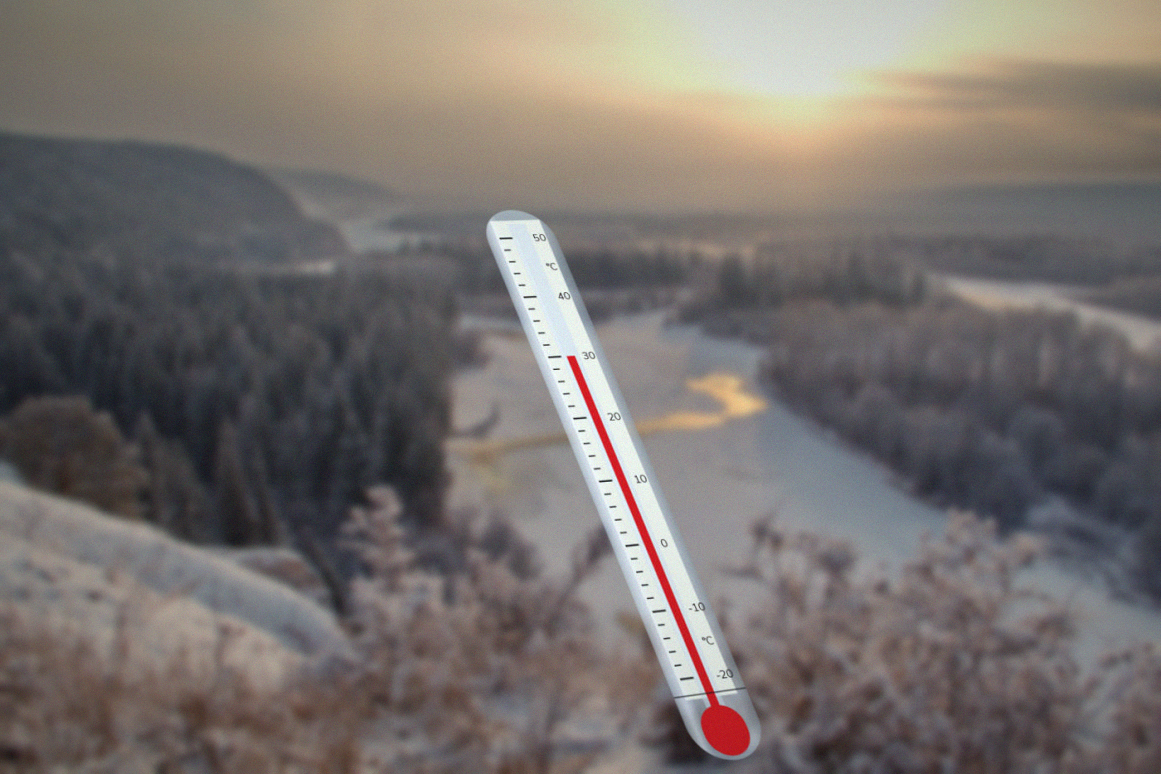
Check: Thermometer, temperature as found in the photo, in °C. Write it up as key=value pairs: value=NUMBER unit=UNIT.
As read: value=30 unit=°C
